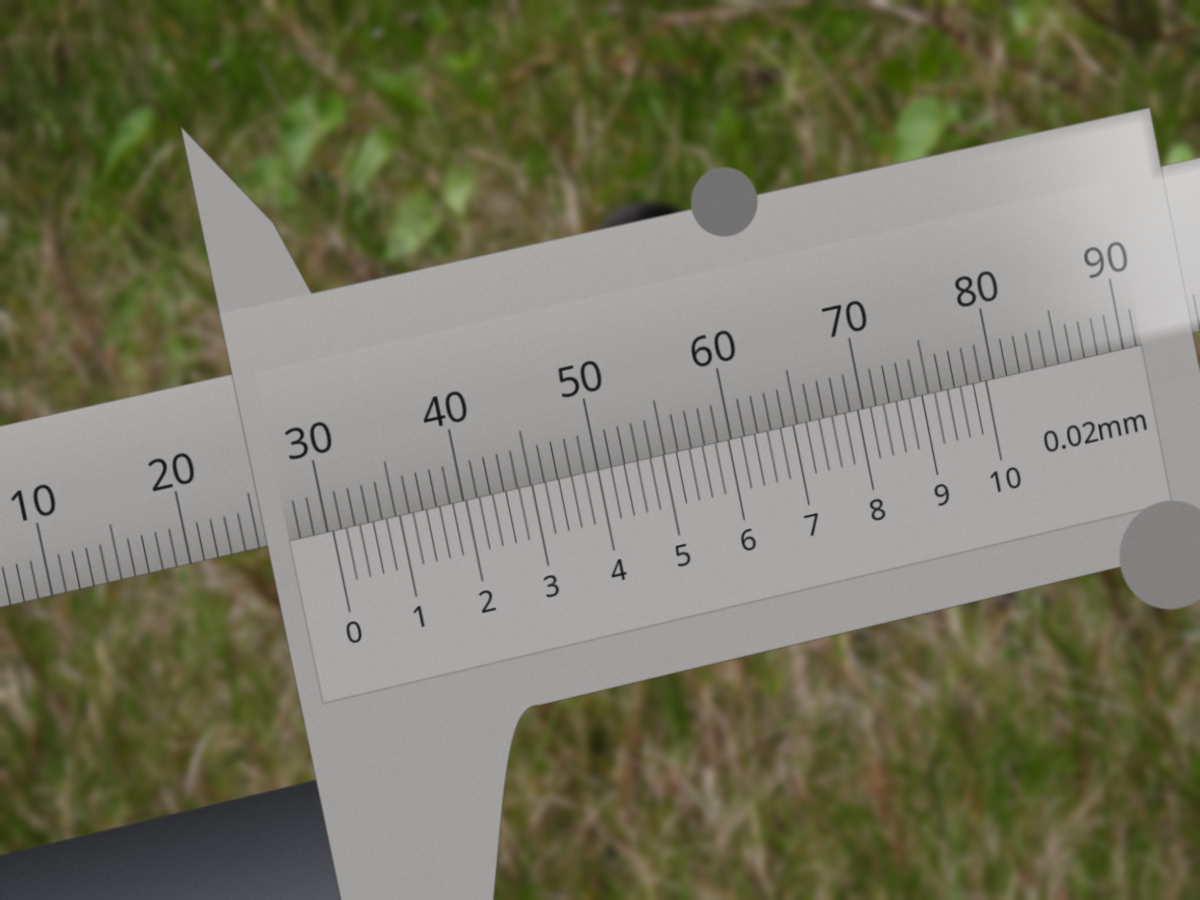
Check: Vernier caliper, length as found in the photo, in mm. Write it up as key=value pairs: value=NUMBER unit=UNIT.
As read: value=30.4 unit=mm
